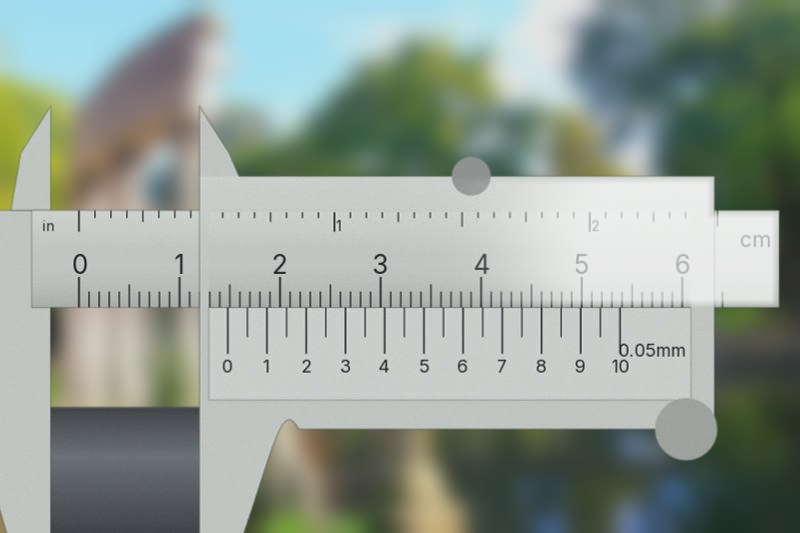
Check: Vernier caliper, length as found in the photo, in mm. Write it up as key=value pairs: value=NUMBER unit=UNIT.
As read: value=14.8 unit=mm
